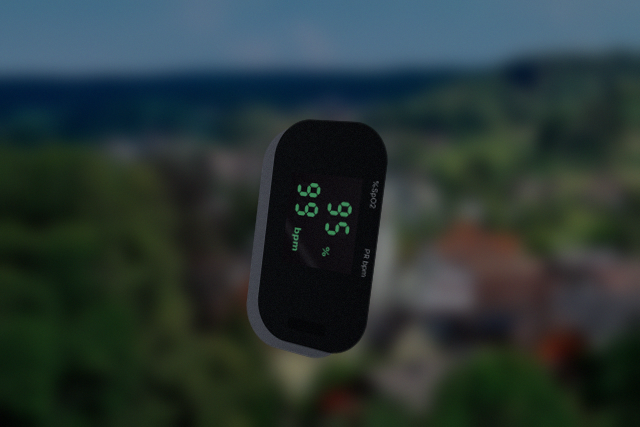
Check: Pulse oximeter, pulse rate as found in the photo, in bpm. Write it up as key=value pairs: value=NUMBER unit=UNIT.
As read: value=99 unit=bpm
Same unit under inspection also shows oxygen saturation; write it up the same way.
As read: value=95 unit=%
